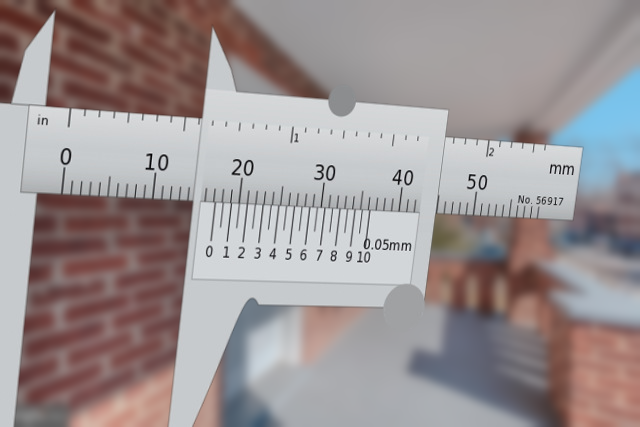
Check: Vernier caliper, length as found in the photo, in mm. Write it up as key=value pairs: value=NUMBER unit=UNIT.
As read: value=17.2 unit=mm
